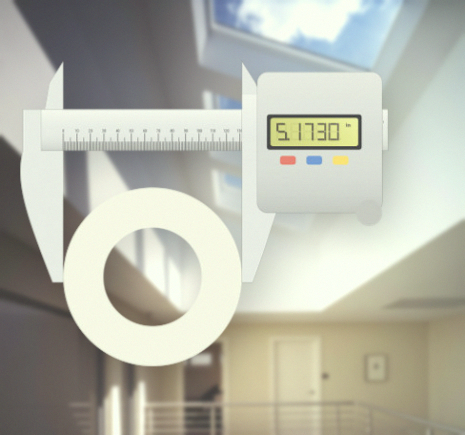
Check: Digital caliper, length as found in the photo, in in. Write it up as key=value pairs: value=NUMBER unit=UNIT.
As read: value=5.1730 unit=in
